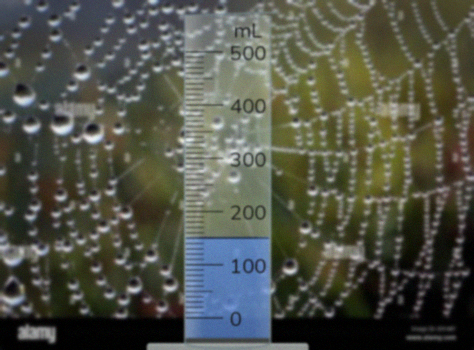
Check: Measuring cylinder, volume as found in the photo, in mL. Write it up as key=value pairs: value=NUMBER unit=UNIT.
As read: value=150 unit=mL
